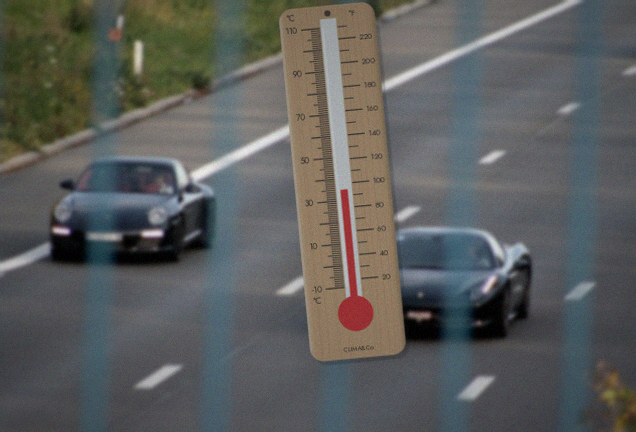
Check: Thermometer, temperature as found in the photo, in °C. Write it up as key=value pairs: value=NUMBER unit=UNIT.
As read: value=35 unit=°C
